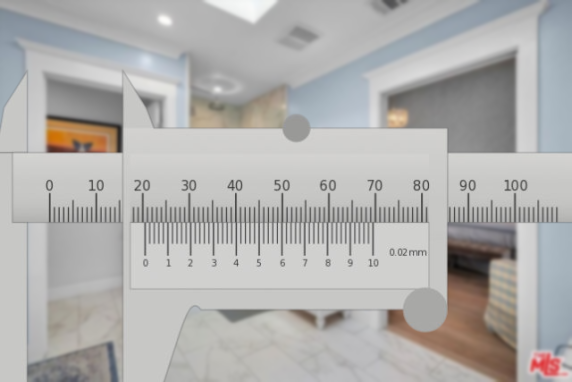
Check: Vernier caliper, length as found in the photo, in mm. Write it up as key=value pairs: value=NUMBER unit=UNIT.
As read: value=20.5 unit=mm
